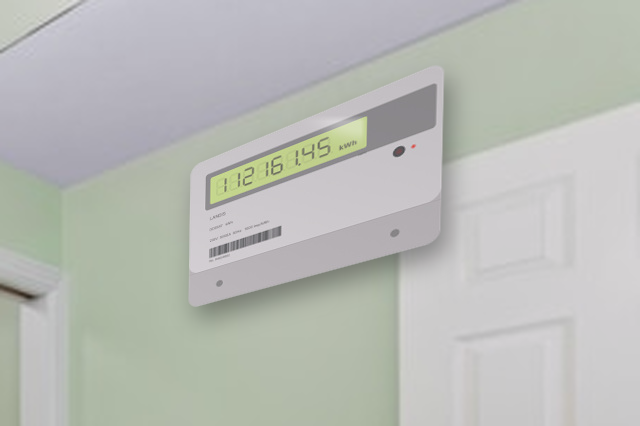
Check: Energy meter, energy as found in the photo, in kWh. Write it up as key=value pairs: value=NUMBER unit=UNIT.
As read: value=112161.45 unit=kWh
